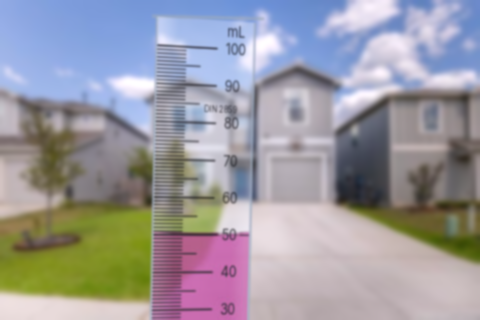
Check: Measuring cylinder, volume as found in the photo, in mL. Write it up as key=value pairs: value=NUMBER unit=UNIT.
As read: value=50 unit=mL
